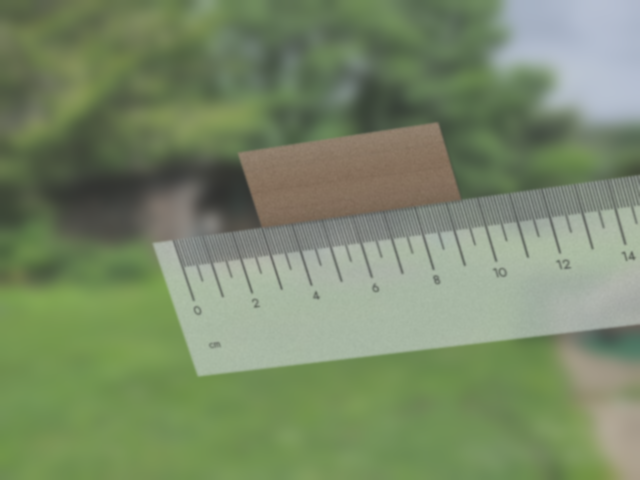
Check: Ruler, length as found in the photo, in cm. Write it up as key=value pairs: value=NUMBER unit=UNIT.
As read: value=6.5 unit=cm
